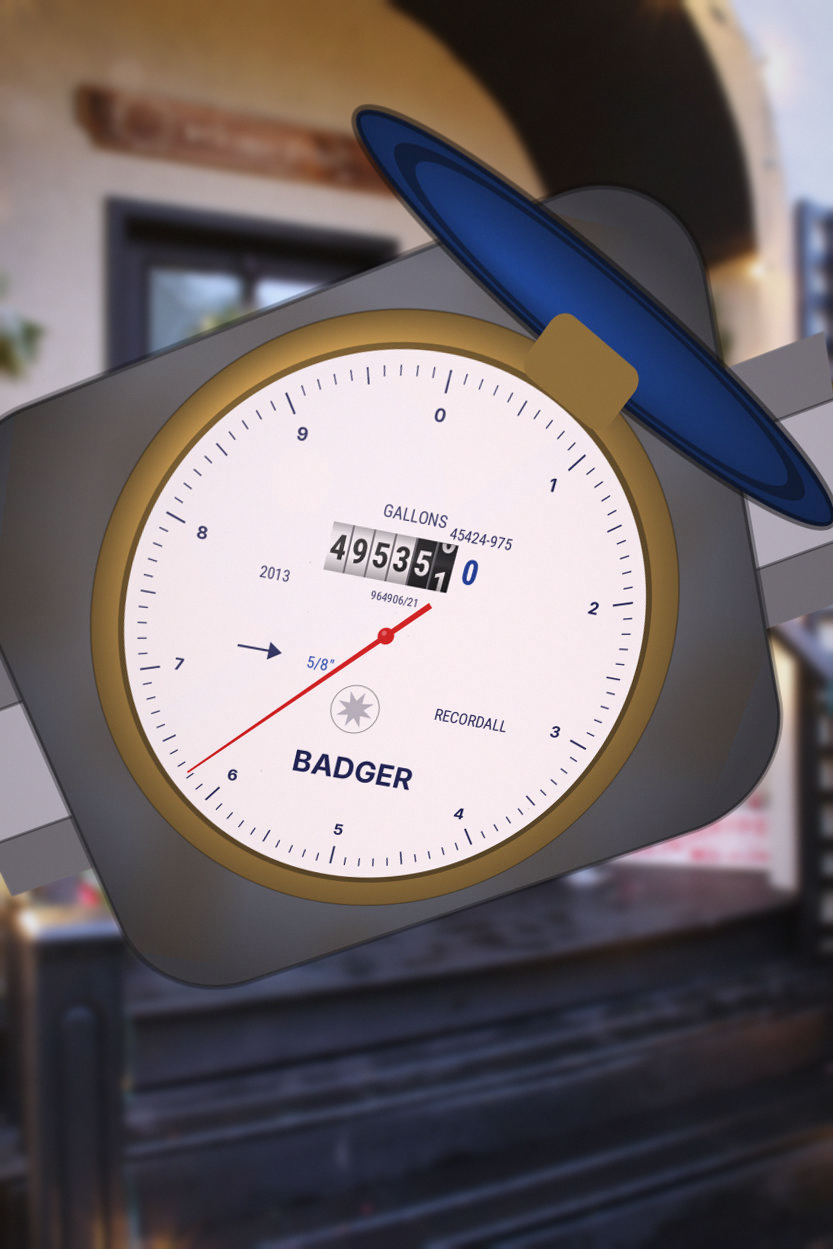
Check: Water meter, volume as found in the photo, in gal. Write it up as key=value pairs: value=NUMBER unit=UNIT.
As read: value=4953506.2 unit=gal
